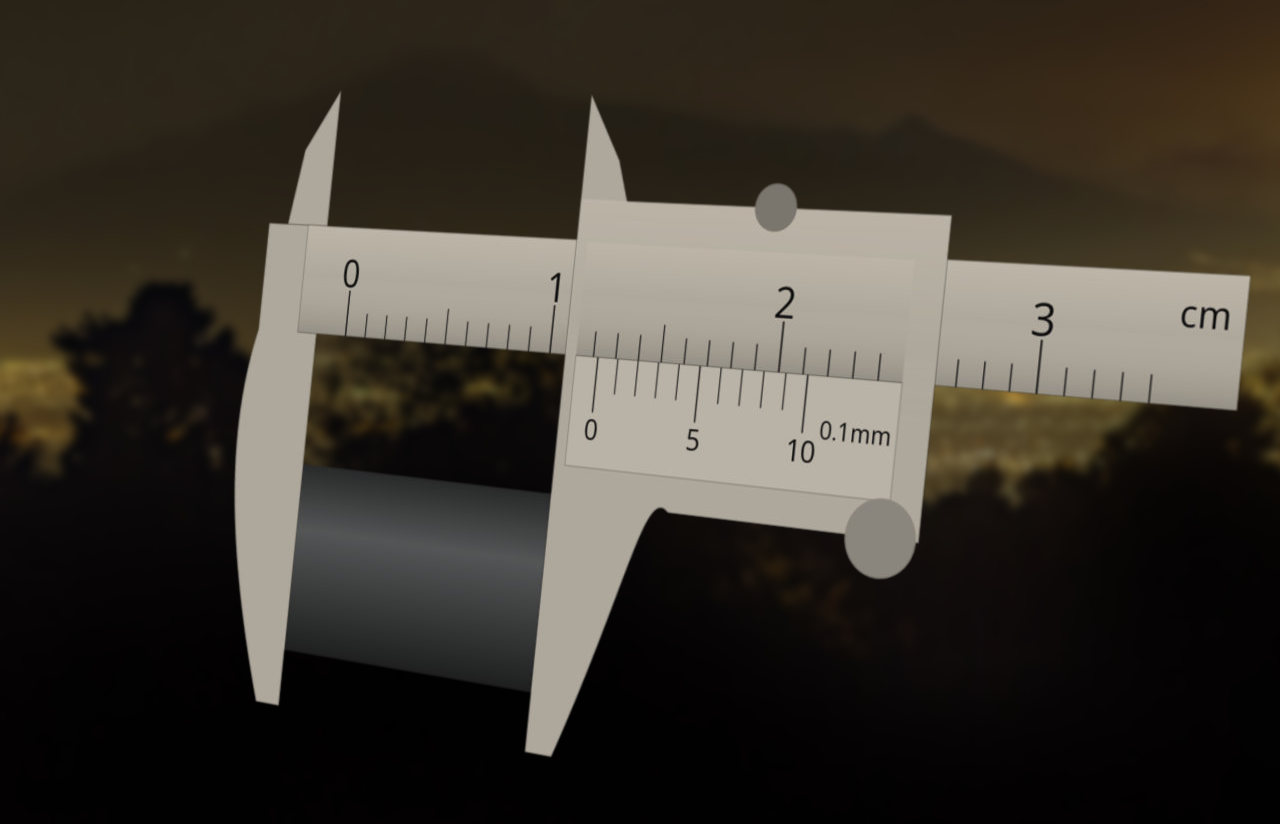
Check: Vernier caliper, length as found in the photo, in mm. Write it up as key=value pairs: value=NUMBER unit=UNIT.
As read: value=12.2 unit=mm
